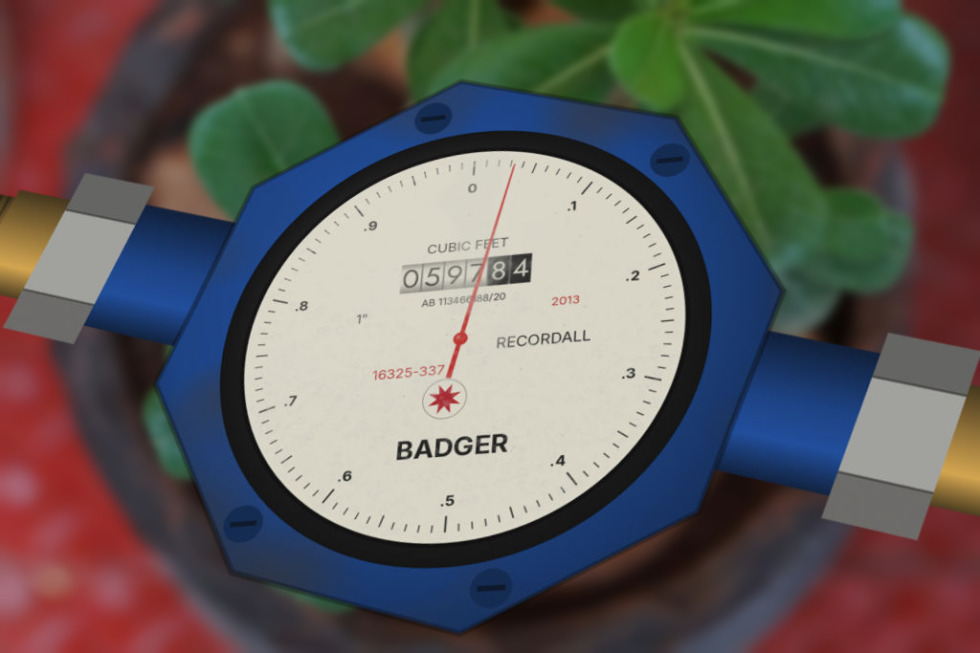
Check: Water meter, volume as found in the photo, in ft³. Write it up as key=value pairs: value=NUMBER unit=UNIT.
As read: value=59784.03 unit=ft³
